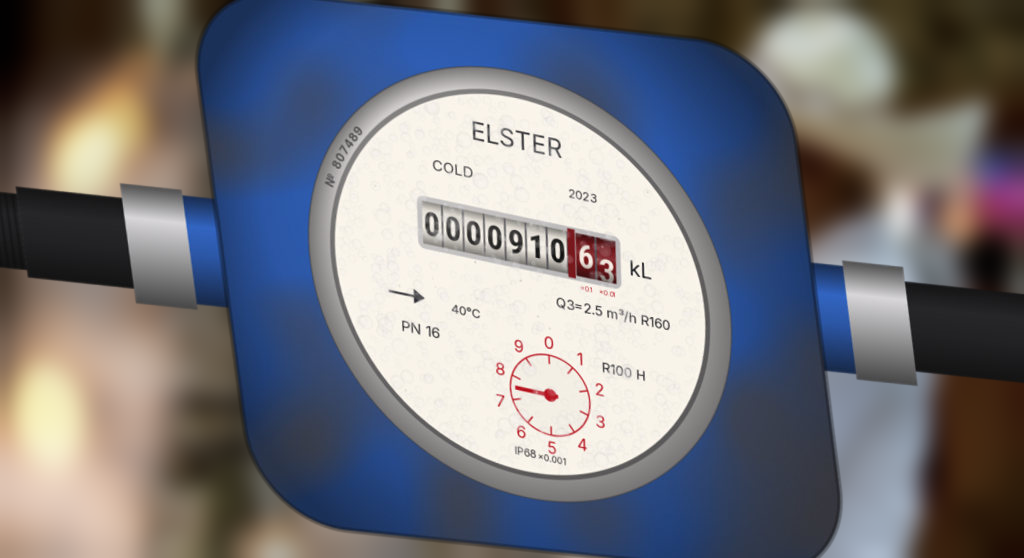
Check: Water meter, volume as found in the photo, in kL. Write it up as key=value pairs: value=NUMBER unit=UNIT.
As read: value=910.627 unit=kL
